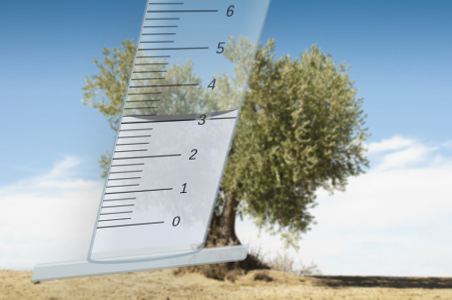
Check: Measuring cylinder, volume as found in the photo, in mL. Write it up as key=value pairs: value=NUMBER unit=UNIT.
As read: value=3 unit=mL
